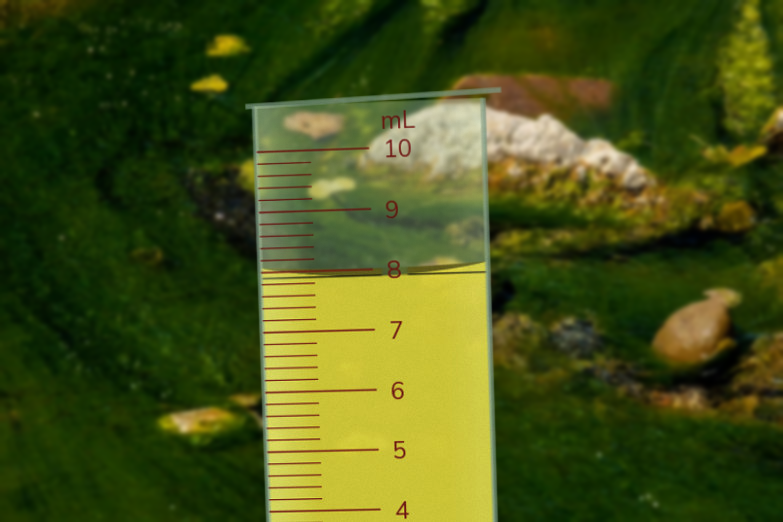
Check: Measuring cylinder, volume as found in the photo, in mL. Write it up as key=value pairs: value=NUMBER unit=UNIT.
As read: value=7.9 unit=mL
